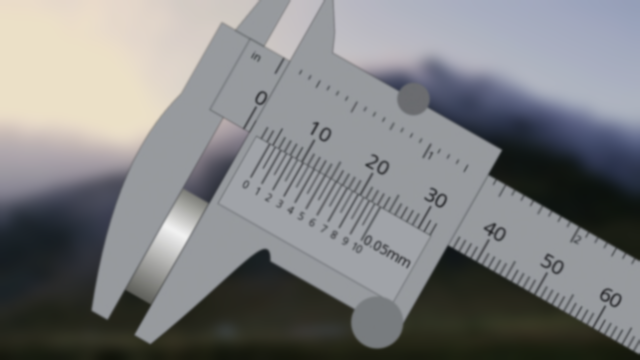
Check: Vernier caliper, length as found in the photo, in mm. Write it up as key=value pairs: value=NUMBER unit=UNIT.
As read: value=4.5 unit=mm
